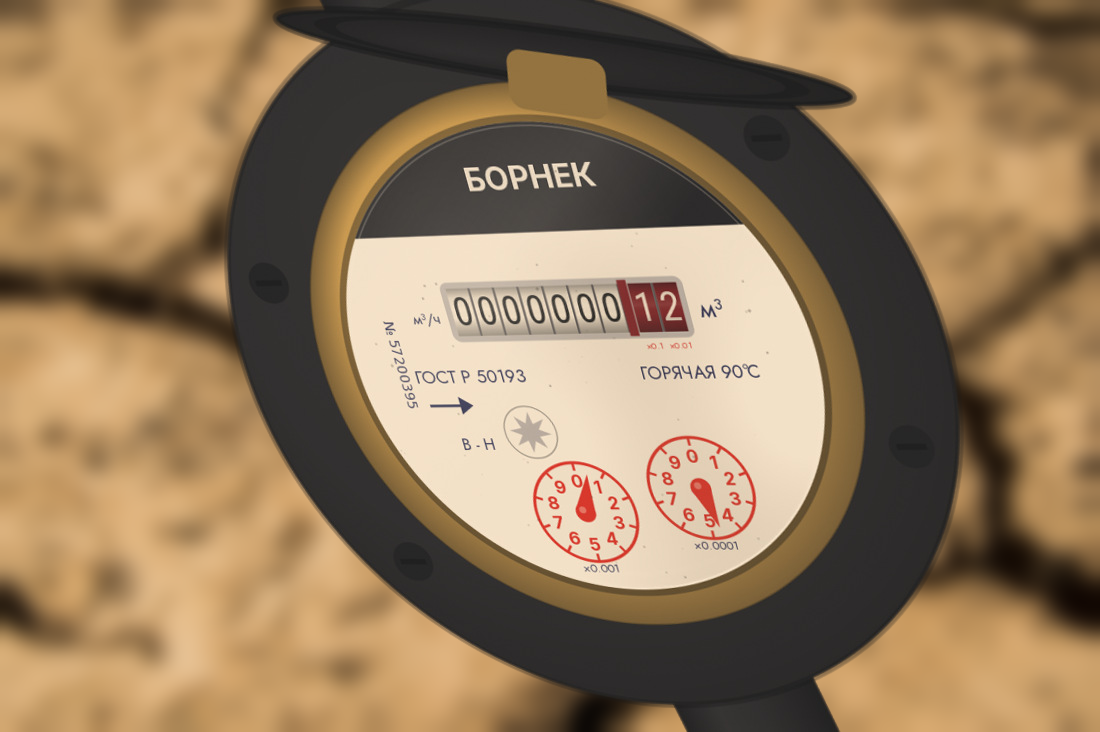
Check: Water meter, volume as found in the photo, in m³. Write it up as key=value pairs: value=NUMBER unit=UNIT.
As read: value=0.1204 unit=m³
